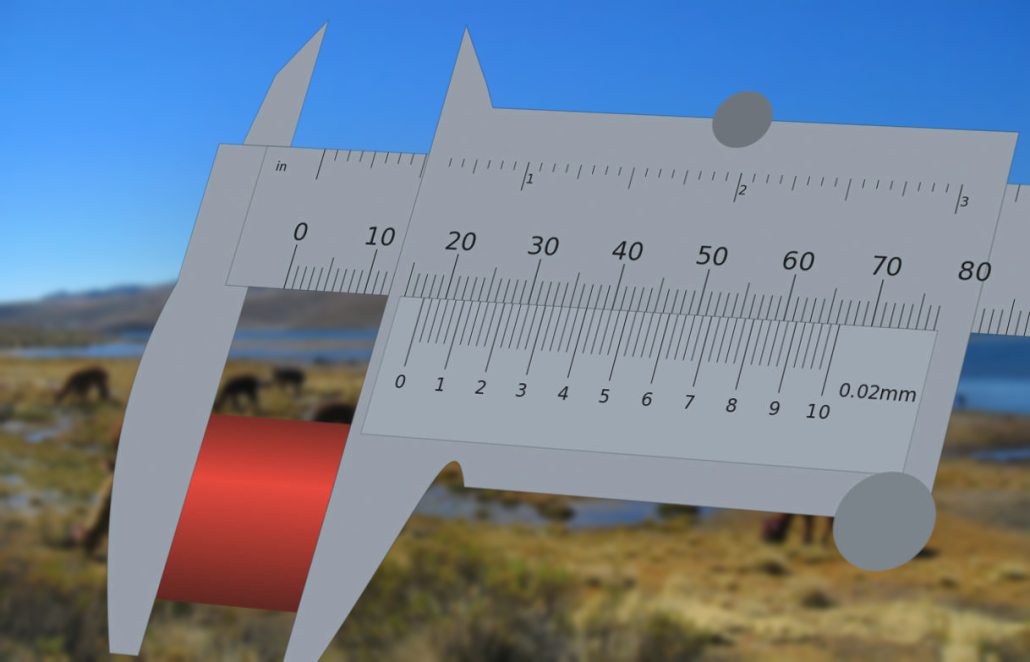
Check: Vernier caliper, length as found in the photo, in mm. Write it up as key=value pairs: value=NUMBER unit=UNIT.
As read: value=17.4 unit=mm
